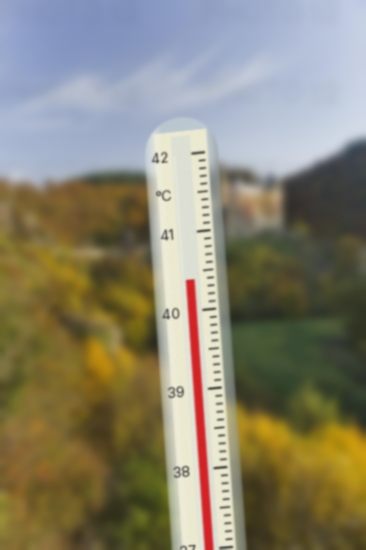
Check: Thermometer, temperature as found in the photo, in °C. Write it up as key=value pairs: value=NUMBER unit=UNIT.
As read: value=40.4 unit=°C
